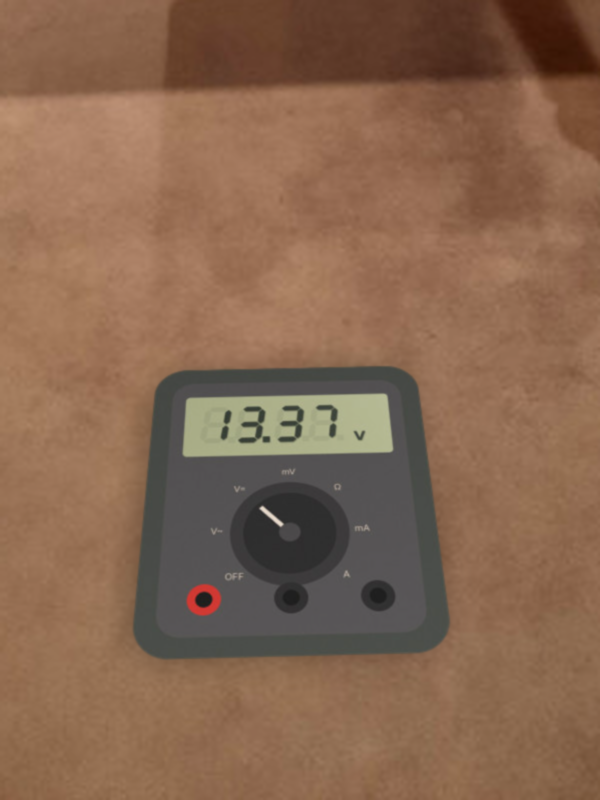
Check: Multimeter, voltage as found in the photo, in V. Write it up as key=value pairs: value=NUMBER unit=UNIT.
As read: value=13.37 unit=V
